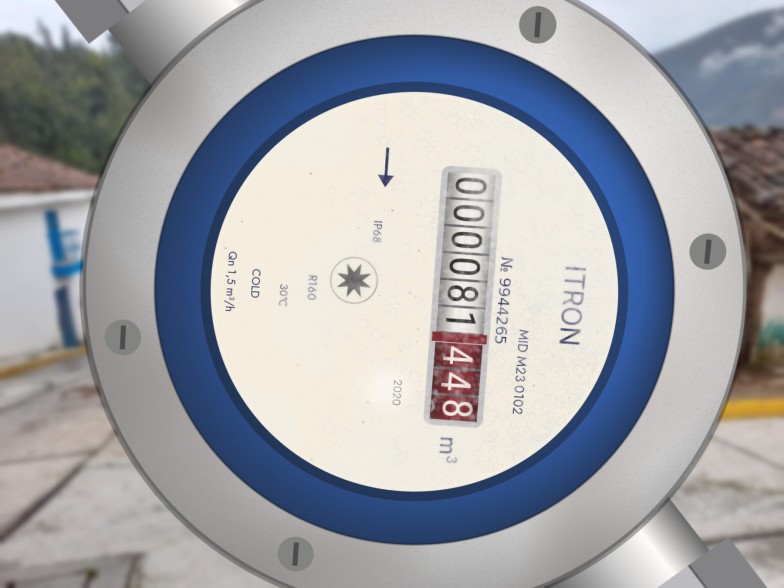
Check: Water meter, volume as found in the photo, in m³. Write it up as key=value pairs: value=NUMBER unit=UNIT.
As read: value=81.448 unit=m³
